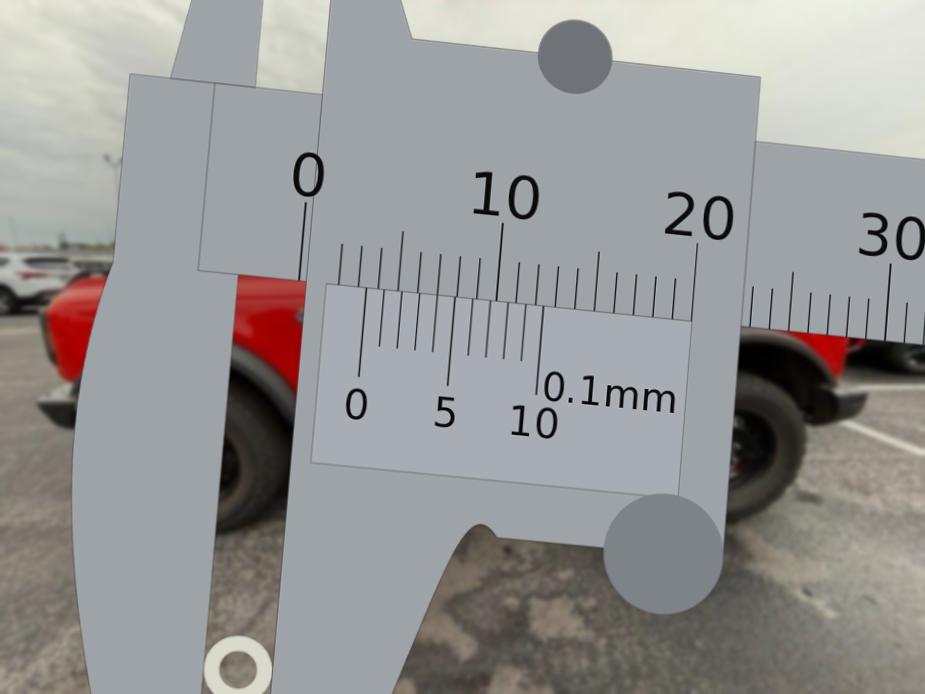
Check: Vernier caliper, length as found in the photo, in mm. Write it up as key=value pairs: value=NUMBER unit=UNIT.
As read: value=3.4 unit=mm
